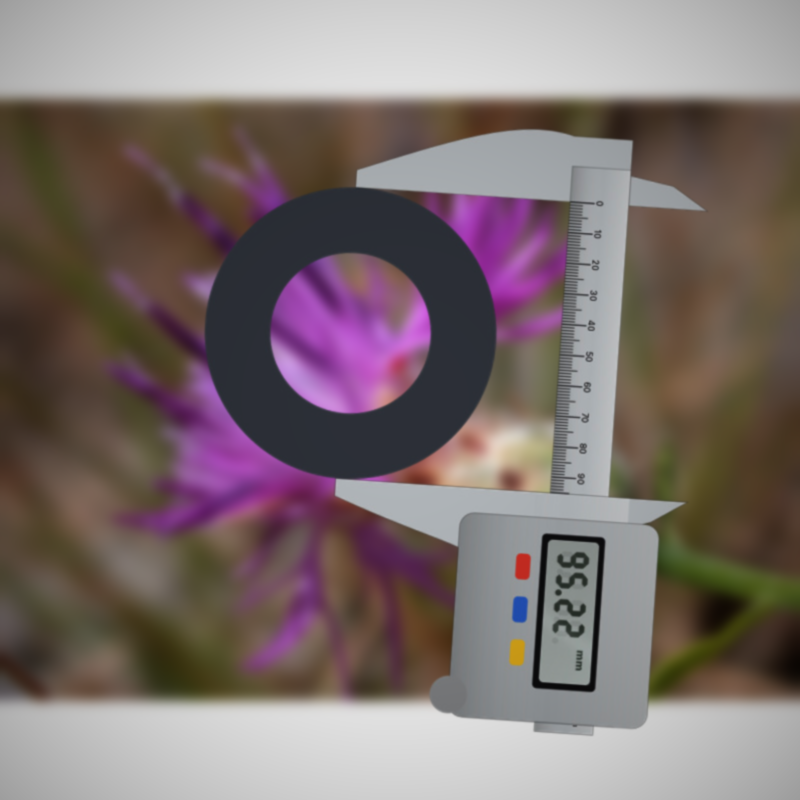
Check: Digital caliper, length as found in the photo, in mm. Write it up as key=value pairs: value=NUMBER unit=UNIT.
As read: value=95.22 unit=mm
